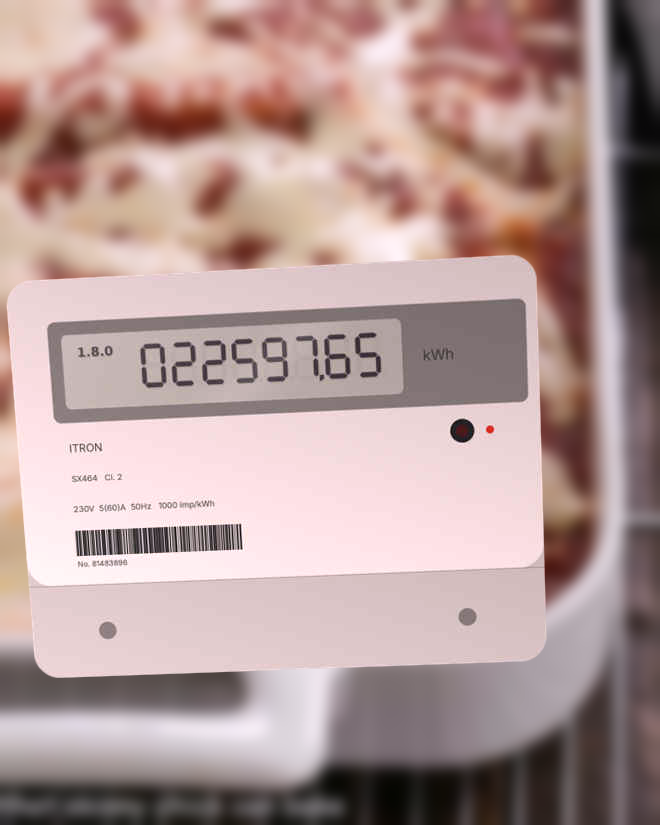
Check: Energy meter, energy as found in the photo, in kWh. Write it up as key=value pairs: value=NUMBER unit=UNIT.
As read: value=22597.65 unit=kWh
